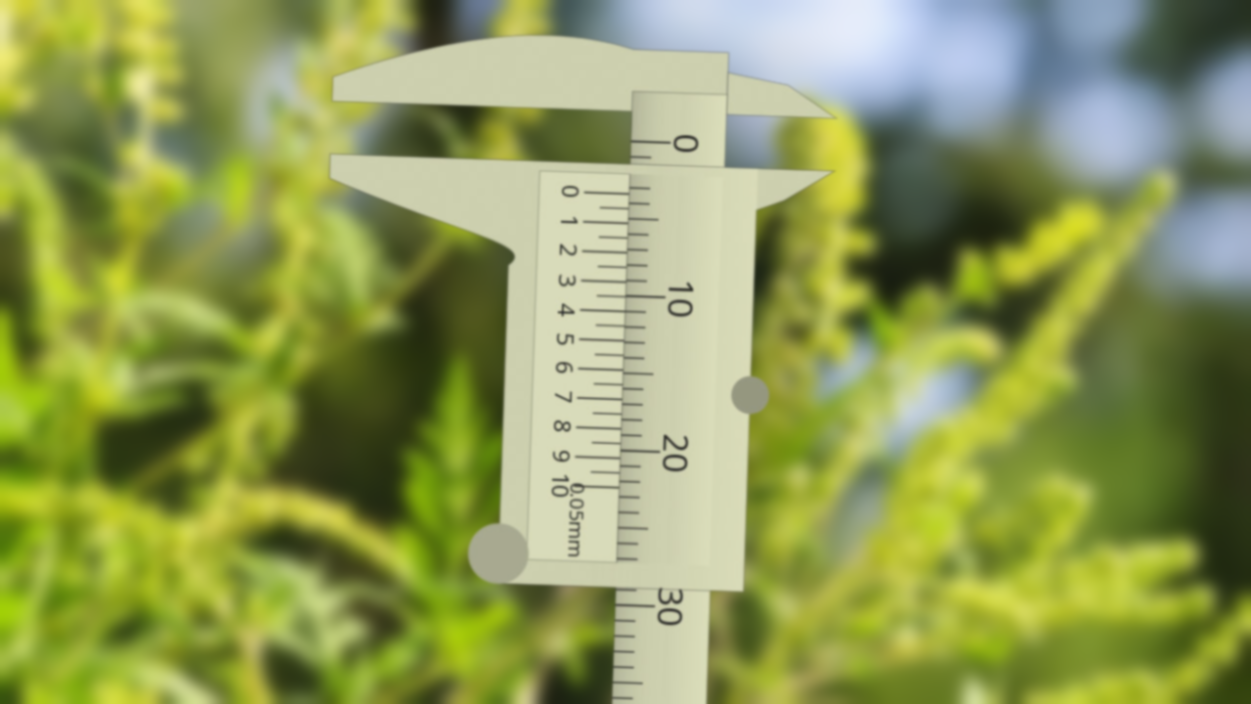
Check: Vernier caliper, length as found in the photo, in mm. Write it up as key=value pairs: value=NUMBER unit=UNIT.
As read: value=3.4 unit=mm
